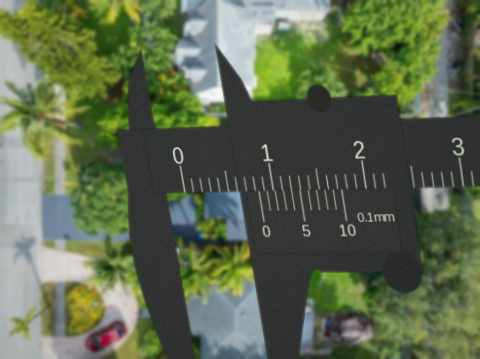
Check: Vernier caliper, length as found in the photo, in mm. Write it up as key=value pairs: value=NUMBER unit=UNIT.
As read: value=8.4 unit=mm
